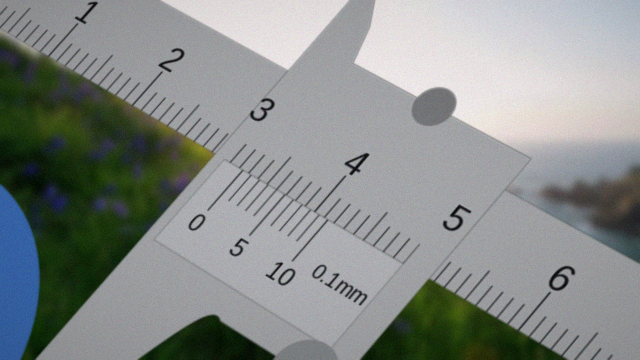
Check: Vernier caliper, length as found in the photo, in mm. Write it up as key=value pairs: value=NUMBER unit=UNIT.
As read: value=32.4 unit=mm
